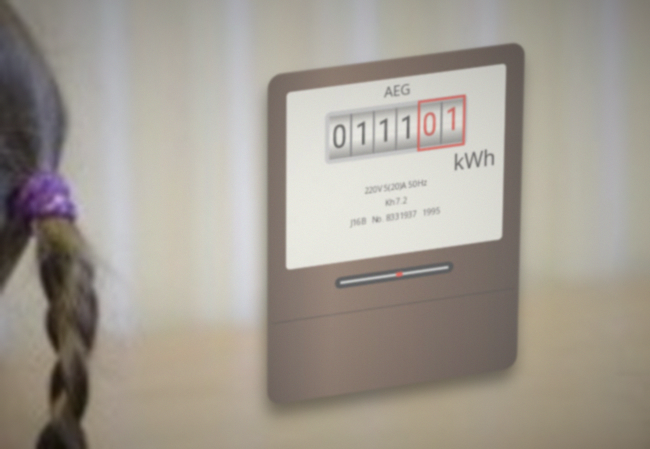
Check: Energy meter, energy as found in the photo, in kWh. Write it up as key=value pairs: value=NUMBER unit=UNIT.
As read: value=111.01 unit=kWh
